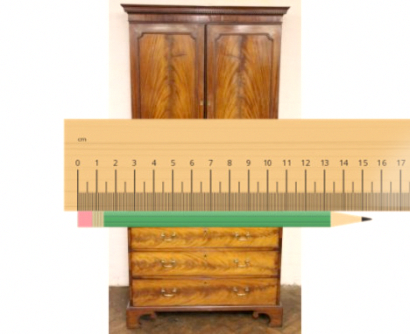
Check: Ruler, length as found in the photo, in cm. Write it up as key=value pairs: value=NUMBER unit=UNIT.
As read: value=15.5 unit=cm
